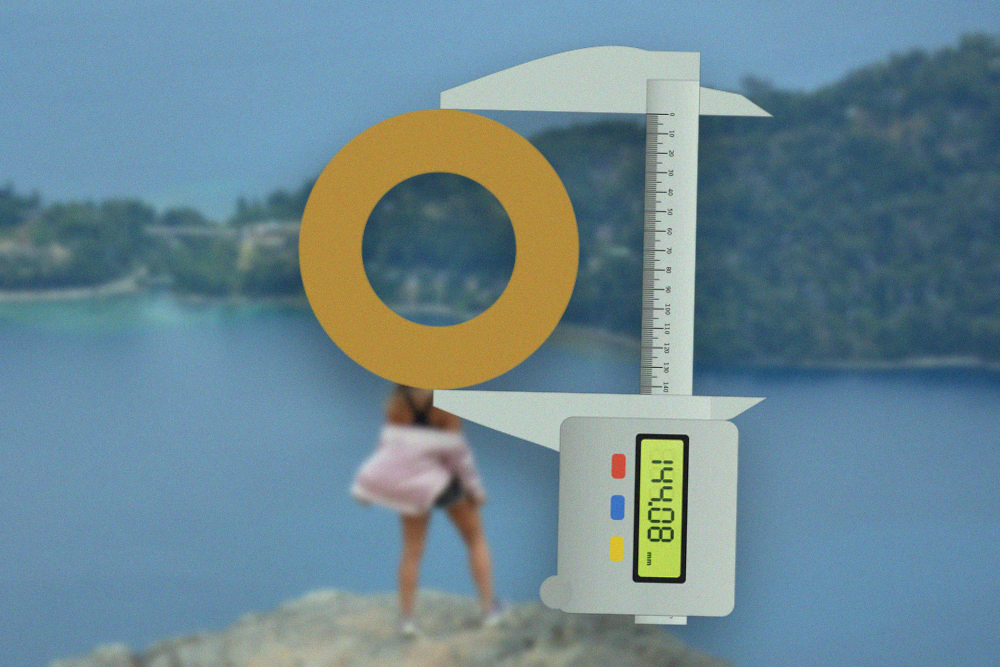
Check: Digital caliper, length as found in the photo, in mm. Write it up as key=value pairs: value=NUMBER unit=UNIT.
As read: value=144.08 unit=mm
